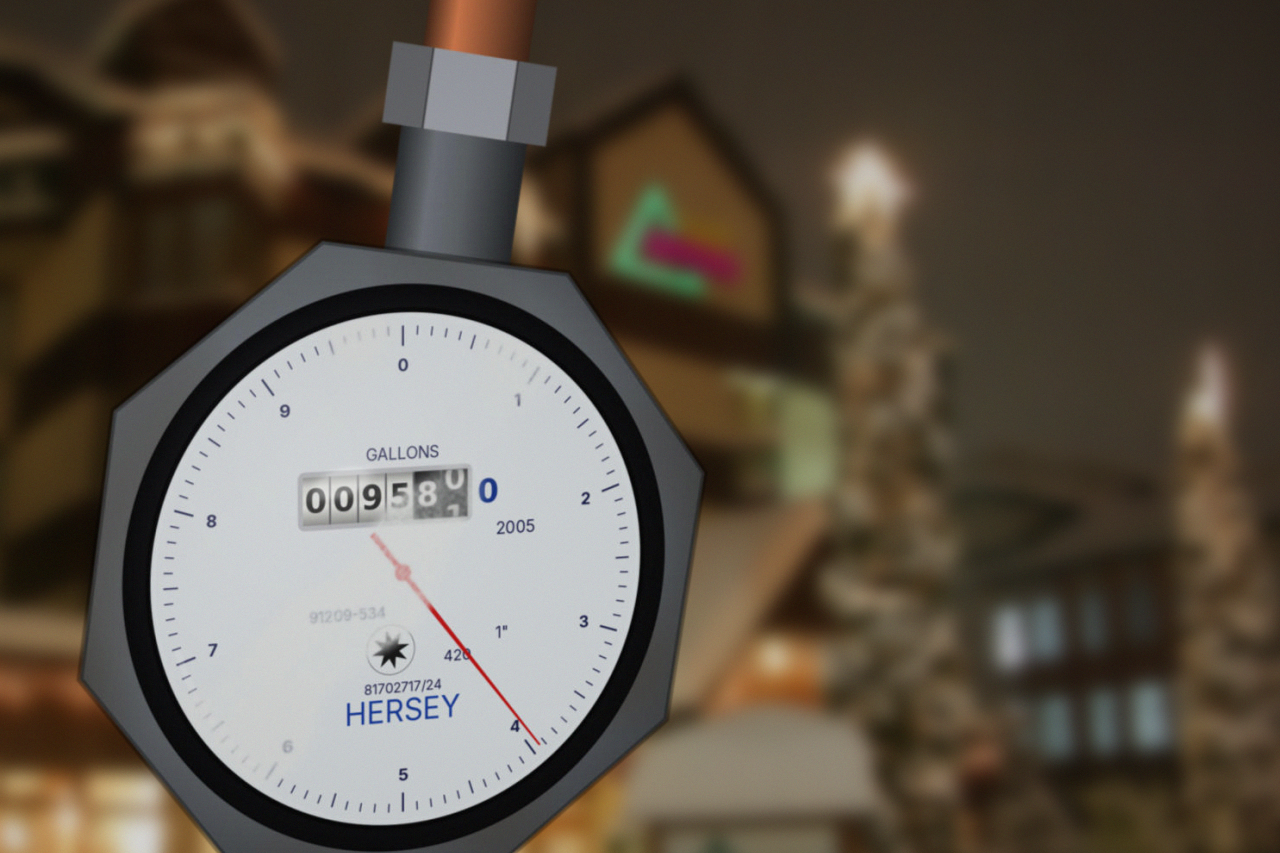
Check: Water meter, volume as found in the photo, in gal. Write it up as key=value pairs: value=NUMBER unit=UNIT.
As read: value=95803.9 unit=gal
